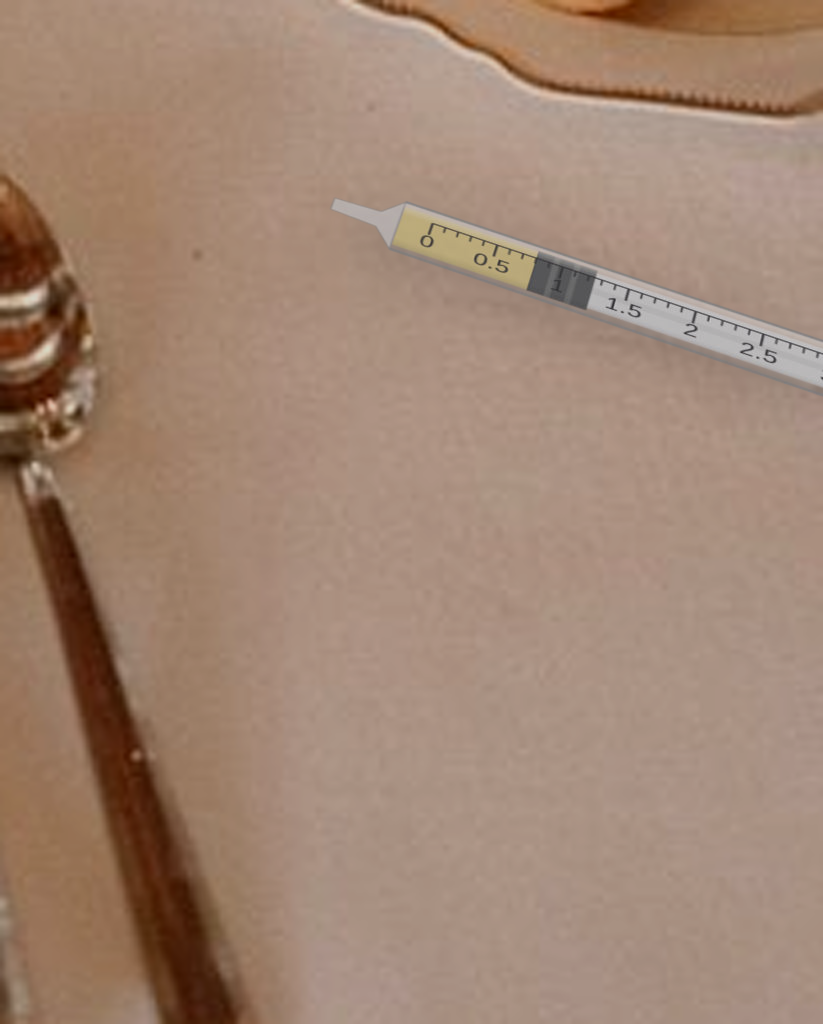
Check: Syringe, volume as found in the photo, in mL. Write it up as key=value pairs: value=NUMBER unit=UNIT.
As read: value=0.8 unit=mL
